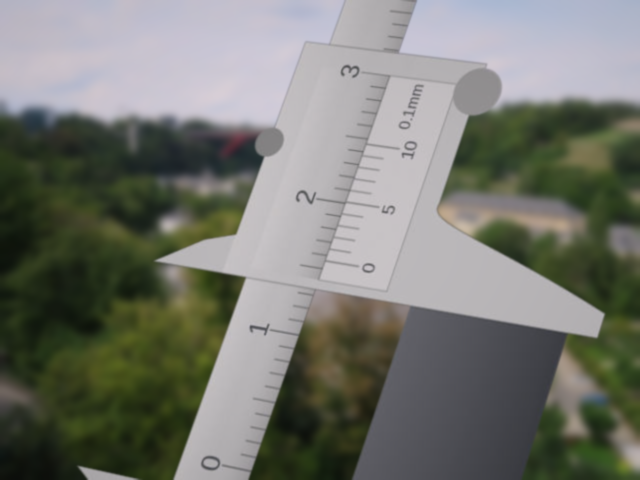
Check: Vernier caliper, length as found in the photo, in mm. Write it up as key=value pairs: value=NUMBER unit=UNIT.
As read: value=15.6 unit=mm
